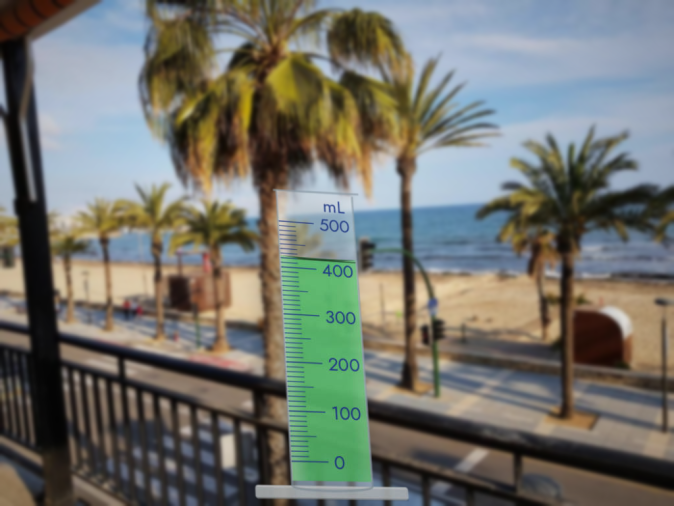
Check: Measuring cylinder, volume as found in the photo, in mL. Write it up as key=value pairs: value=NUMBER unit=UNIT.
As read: value=420 unit=mL
